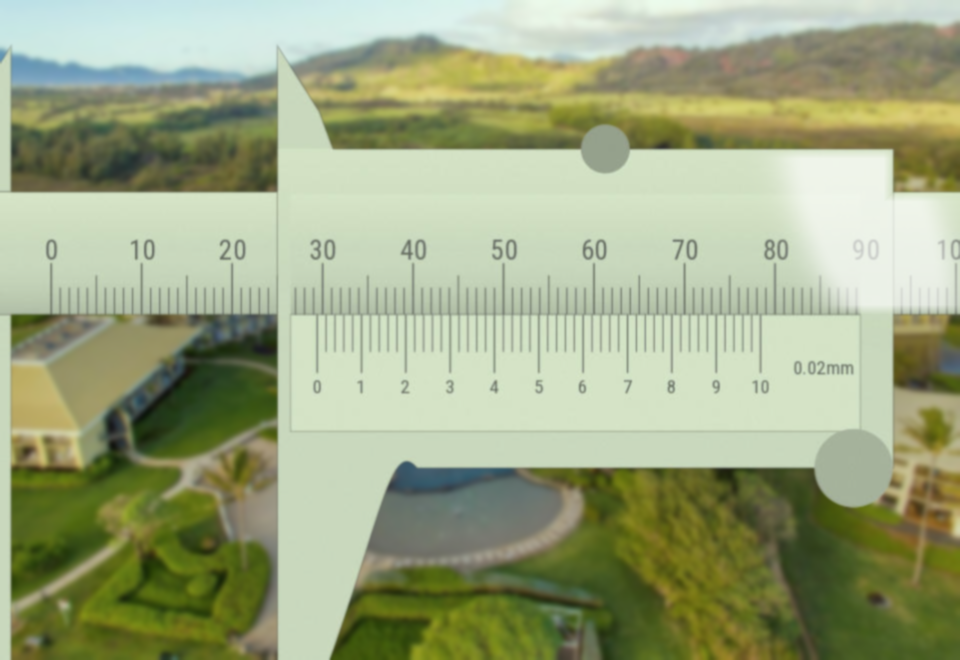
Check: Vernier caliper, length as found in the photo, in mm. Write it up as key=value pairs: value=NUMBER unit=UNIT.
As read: value=29.4 unit=mm
